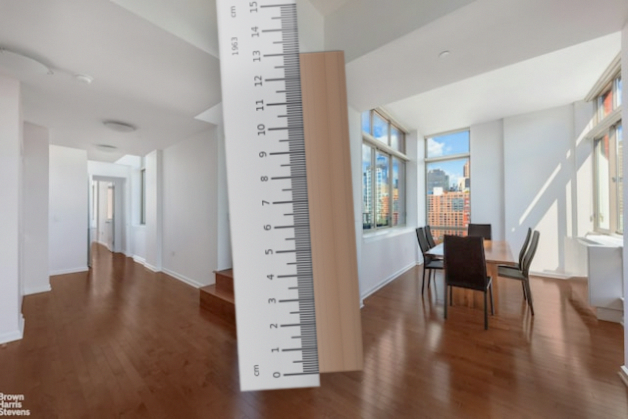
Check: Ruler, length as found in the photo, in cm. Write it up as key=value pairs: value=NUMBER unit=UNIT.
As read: value=13 unit=cm
